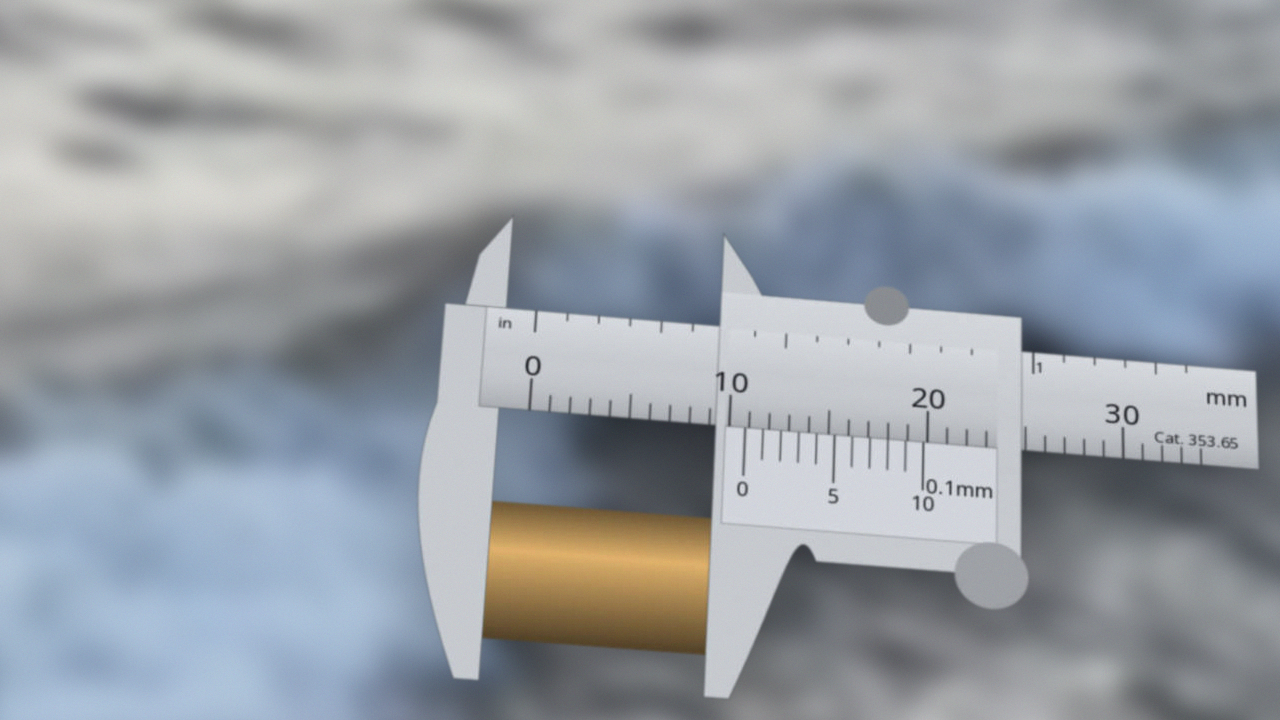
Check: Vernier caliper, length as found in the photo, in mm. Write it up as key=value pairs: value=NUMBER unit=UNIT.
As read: value=10.8 unit=mm
